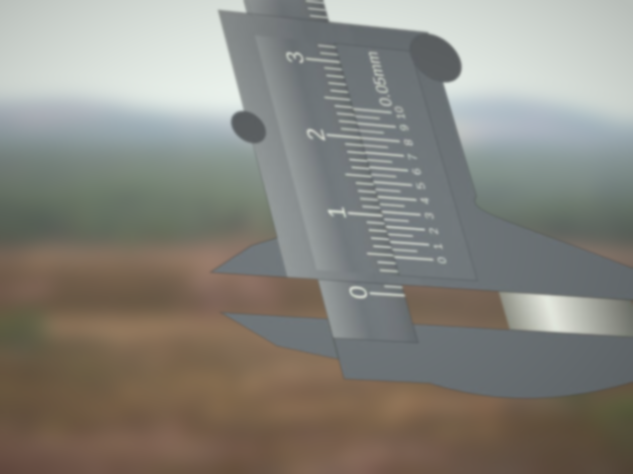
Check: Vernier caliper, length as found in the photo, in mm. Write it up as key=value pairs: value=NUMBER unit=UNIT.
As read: value=4.8 unit=mm
